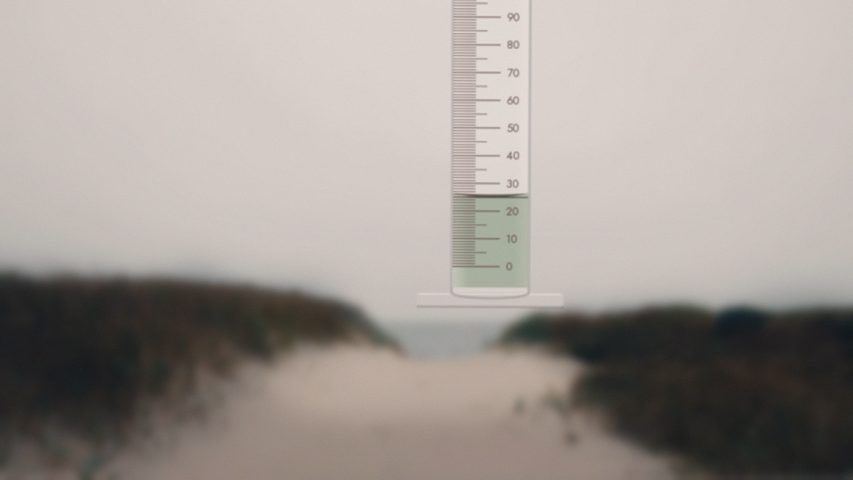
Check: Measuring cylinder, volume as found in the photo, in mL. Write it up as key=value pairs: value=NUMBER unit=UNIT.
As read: value=25 unit=mL
